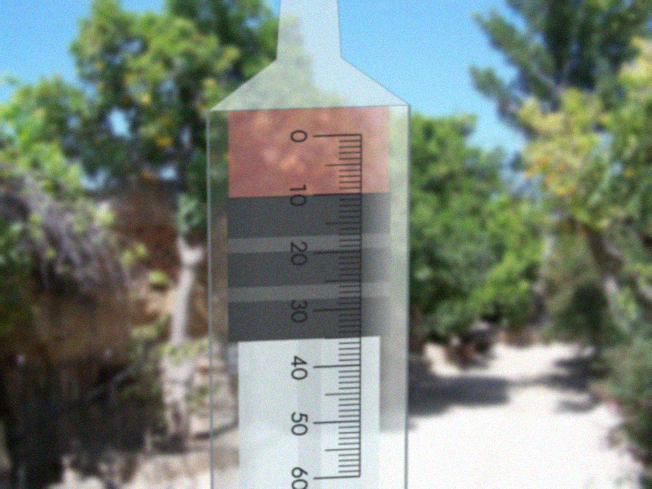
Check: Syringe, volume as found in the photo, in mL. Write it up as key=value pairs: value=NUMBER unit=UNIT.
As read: value=10 unit=mL
